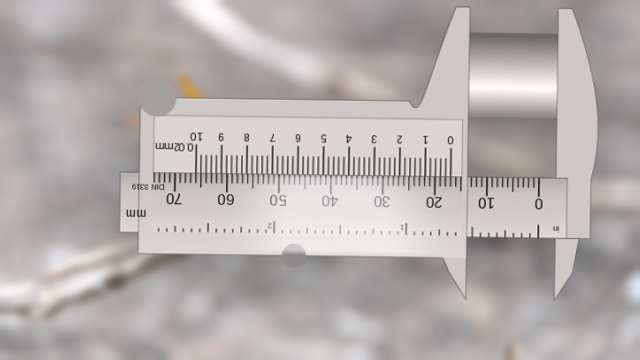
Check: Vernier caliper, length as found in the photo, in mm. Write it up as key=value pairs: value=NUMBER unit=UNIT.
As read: value=17.0 unit=mm
